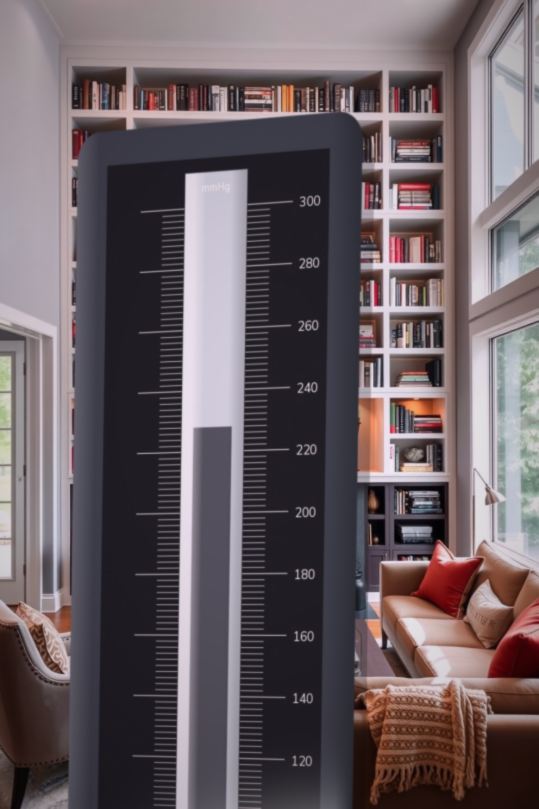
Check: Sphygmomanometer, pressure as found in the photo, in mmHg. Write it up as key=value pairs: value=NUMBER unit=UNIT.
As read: value=228 unit=mmHg
